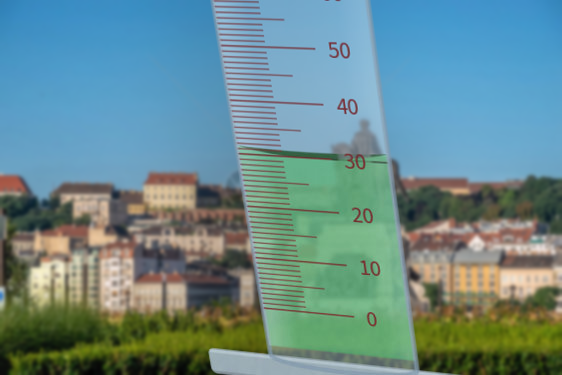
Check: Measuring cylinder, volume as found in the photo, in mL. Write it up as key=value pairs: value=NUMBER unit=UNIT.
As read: value=30 unit=mL
